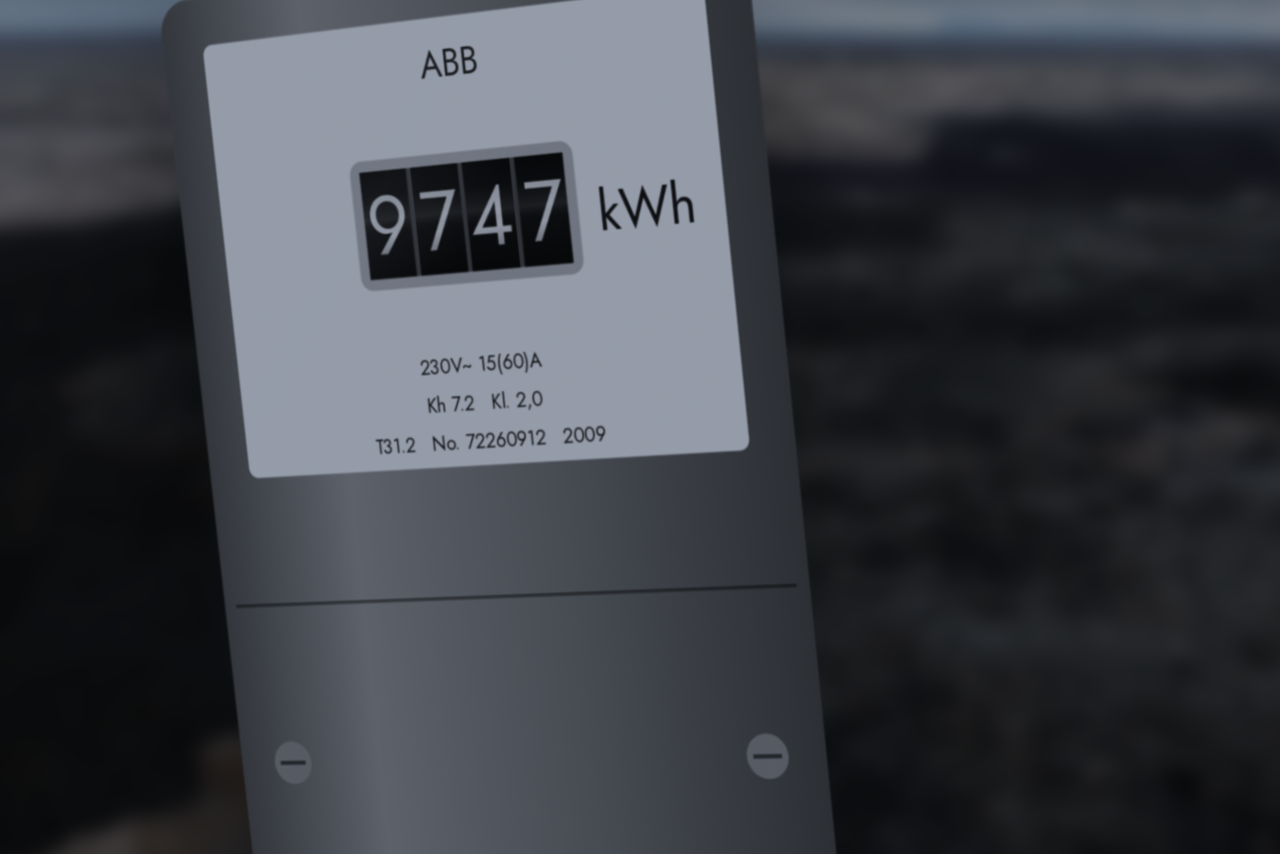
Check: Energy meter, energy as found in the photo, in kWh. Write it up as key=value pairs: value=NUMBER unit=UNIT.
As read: value=9747 unit=kWh
